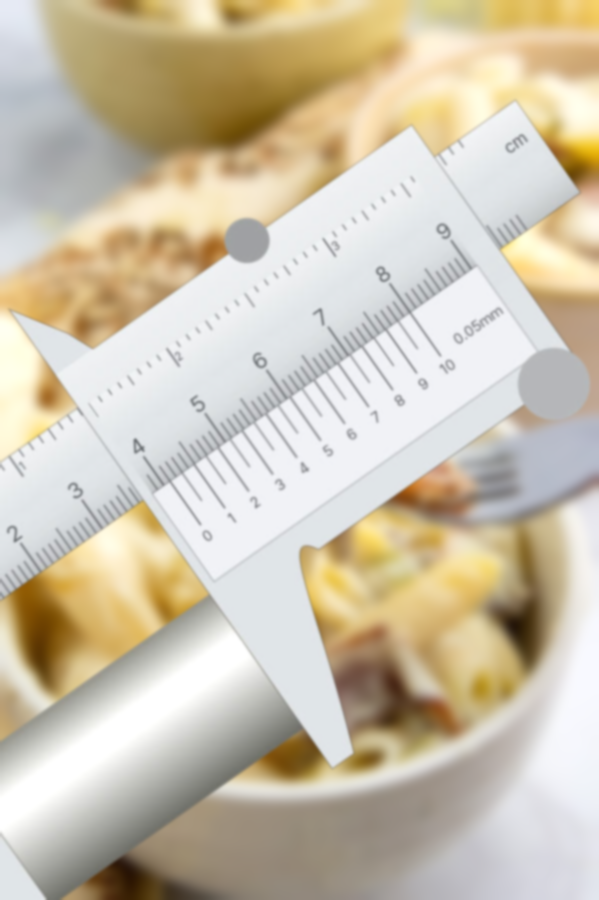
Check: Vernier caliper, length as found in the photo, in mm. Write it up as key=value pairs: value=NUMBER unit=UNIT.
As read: value=41.0 unit=mm
